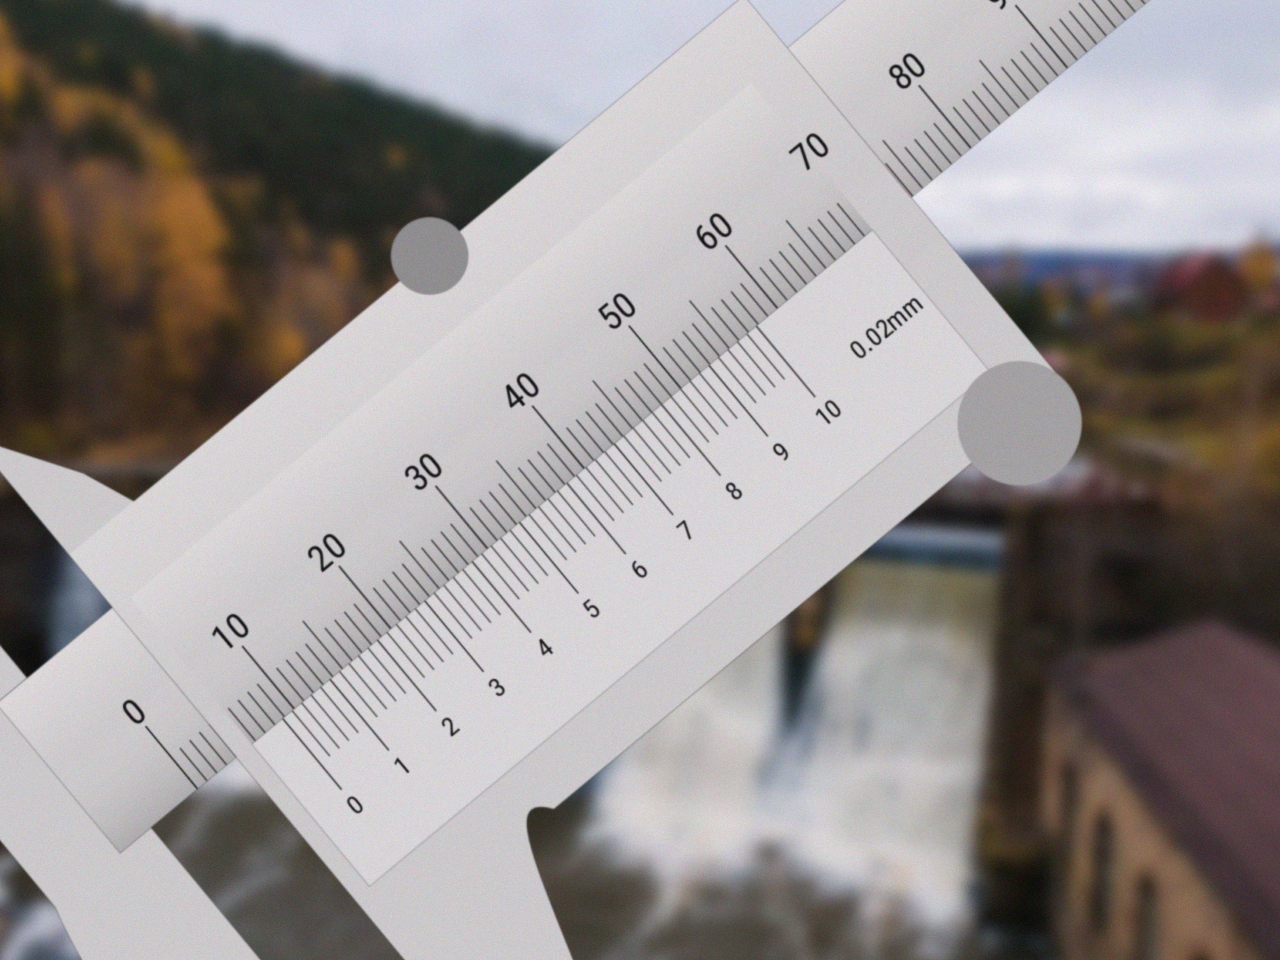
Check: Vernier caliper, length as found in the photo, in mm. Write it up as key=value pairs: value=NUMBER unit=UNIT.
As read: value=8.8 unit=mm
